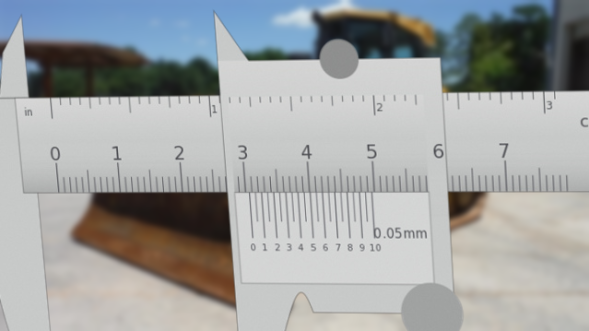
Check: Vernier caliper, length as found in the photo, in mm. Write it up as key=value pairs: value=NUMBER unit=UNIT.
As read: value=30.6 unit=mm
